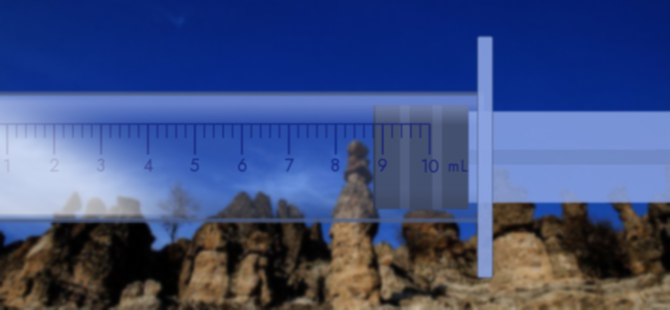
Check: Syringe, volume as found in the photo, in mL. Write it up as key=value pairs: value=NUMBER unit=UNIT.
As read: value=8.8 unit=mL
